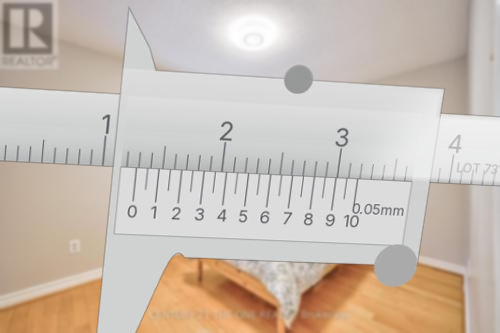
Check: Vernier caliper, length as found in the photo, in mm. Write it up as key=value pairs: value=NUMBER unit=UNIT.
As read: value=12.8 unit=mm
